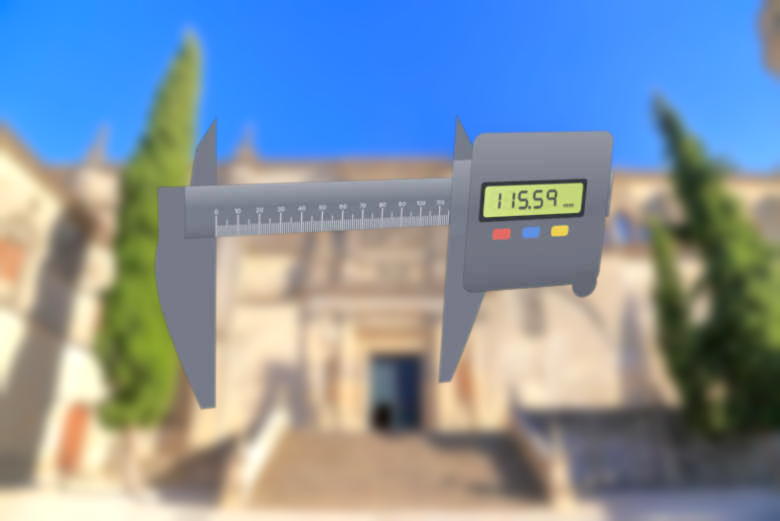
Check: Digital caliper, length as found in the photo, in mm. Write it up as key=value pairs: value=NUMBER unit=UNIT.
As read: value=115.59 unit=mm
